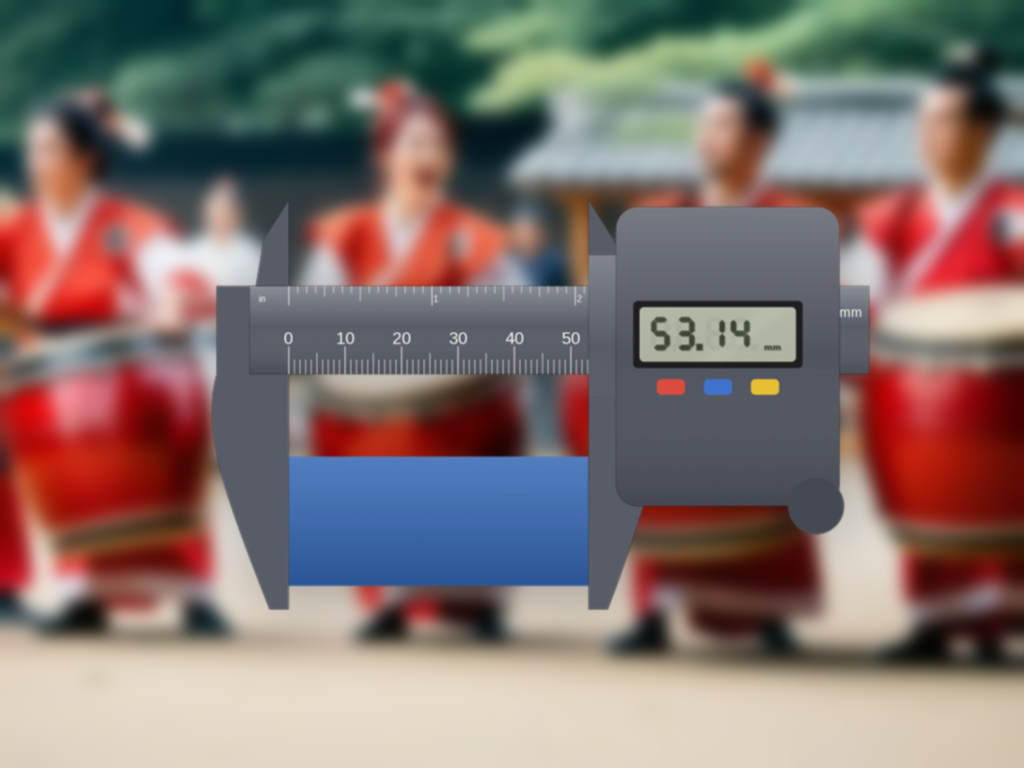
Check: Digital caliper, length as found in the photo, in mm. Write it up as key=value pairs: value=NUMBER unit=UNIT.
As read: value=53.14 unit=mm
